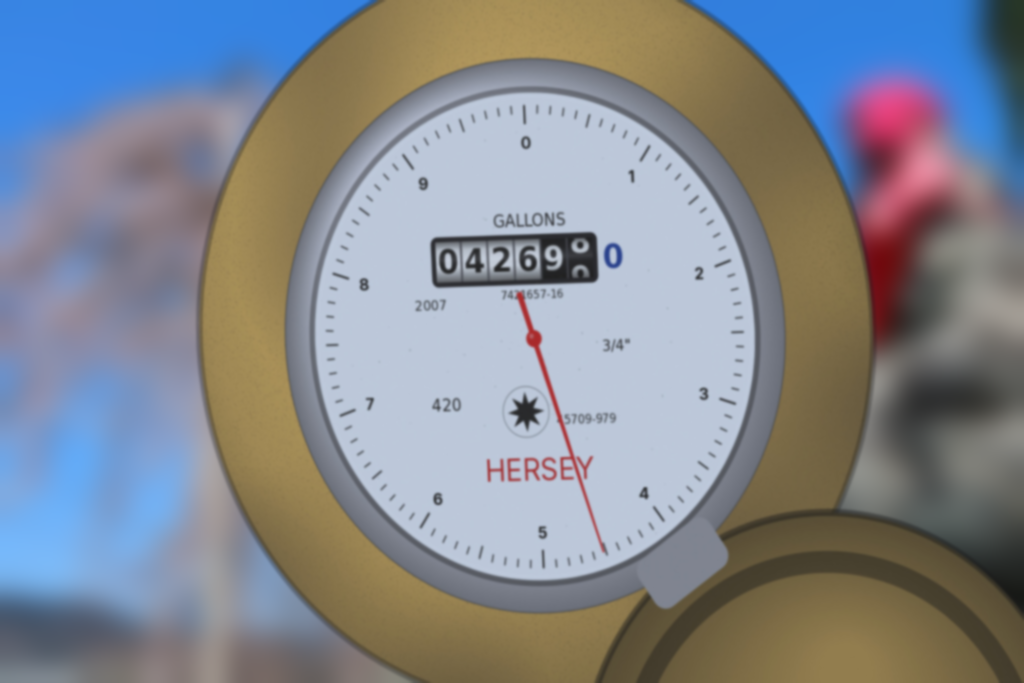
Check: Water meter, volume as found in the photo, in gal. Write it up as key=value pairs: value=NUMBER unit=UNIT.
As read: value=426984.5 unit=gal
